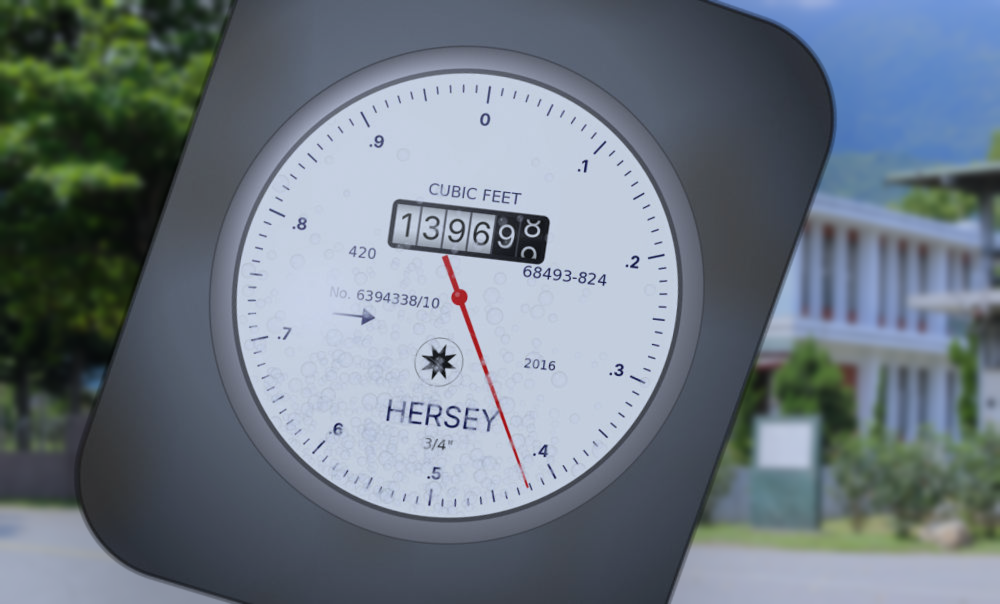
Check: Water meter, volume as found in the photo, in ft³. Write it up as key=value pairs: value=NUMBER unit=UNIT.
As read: value=139698.42 unit=ft³
